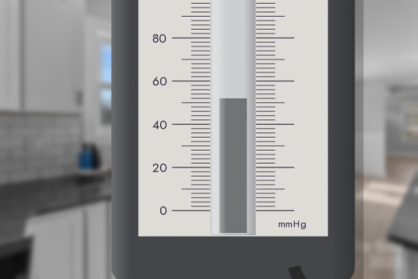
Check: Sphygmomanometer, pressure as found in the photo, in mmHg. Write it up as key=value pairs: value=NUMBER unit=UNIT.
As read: value=52 unit=mmHg
